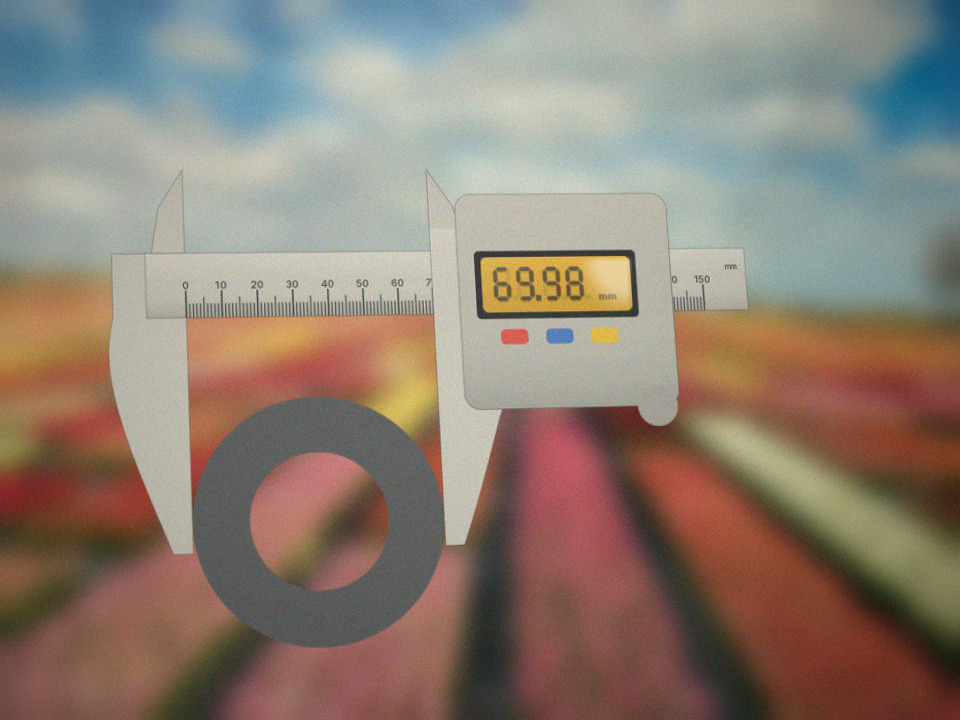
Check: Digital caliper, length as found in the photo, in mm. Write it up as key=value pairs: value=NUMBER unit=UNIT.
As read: value=69.98 unit=mm
